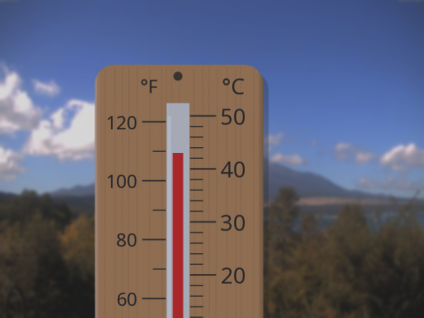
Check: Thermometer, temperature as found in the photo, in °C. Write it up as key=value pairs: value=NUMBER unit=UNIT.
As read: value=43 unit=°C
